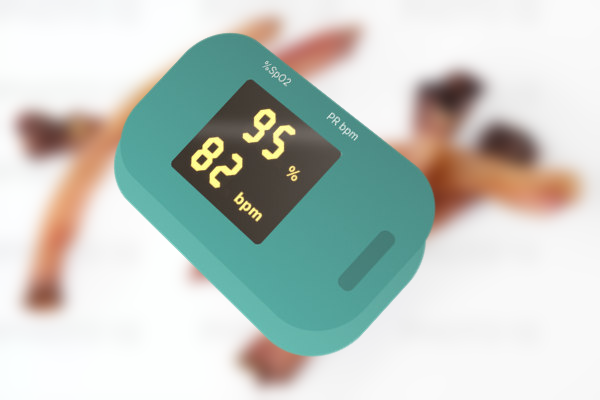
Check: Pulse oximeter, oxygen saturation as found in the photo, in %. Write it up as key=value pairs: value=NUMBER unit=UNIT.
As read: value=95 unit=%
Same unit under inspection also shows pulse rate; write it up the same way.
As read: value=82 unit=bpm
